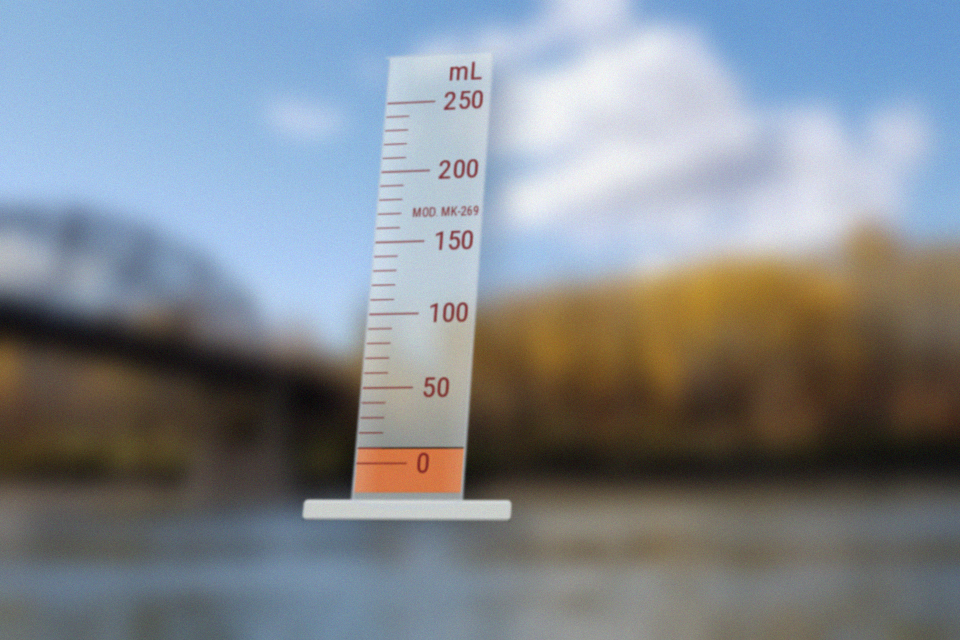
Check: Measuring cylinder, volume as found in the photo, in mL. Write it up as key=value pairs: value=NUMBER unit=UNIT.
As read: value=10 unit=mL
